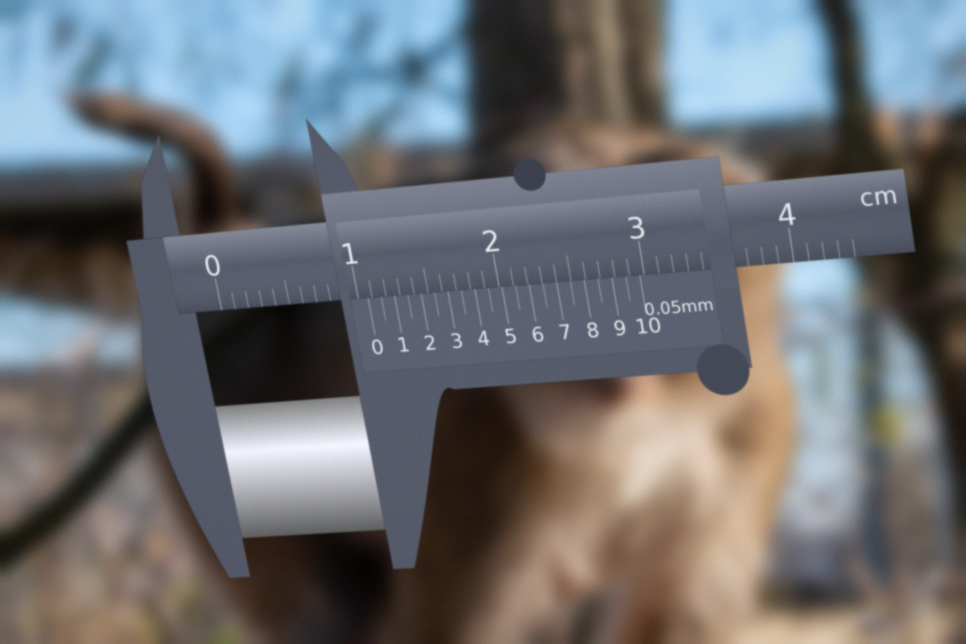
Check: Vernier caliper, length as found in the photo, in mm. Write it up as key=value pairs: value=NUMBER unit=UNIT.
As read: value=10.7 unit=mm
